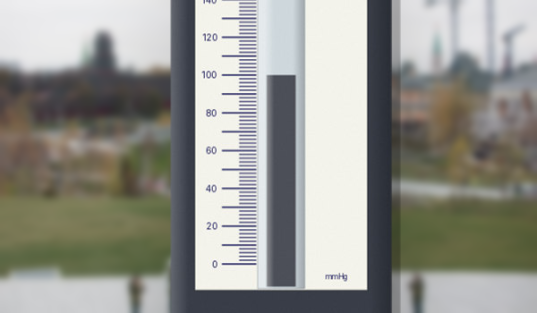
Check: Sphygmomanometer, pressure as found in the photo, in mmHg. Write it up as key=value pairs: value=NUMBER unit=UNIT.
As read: value=100 unit=mmHg
